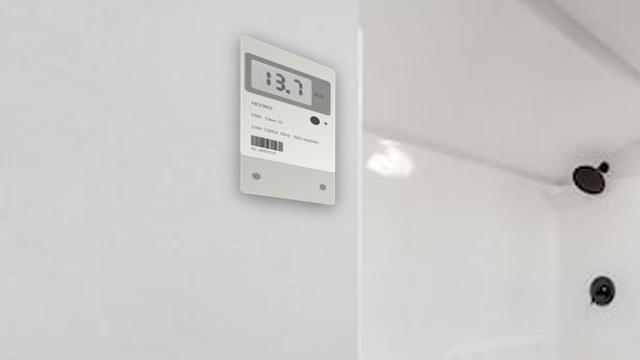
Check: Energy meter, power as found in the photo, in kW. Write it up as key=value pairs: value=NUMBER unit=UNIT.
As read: value=13.7 unit=kW
